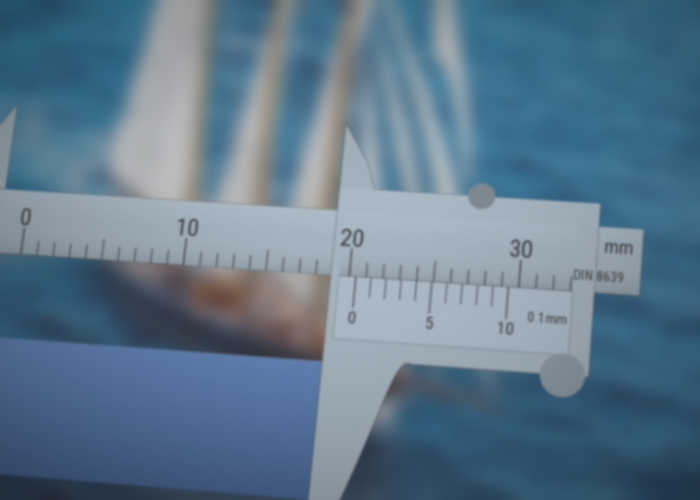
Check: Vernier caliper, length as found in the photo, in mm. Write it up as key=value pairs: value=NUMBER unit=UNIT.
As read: value=20.4 unit=mm
